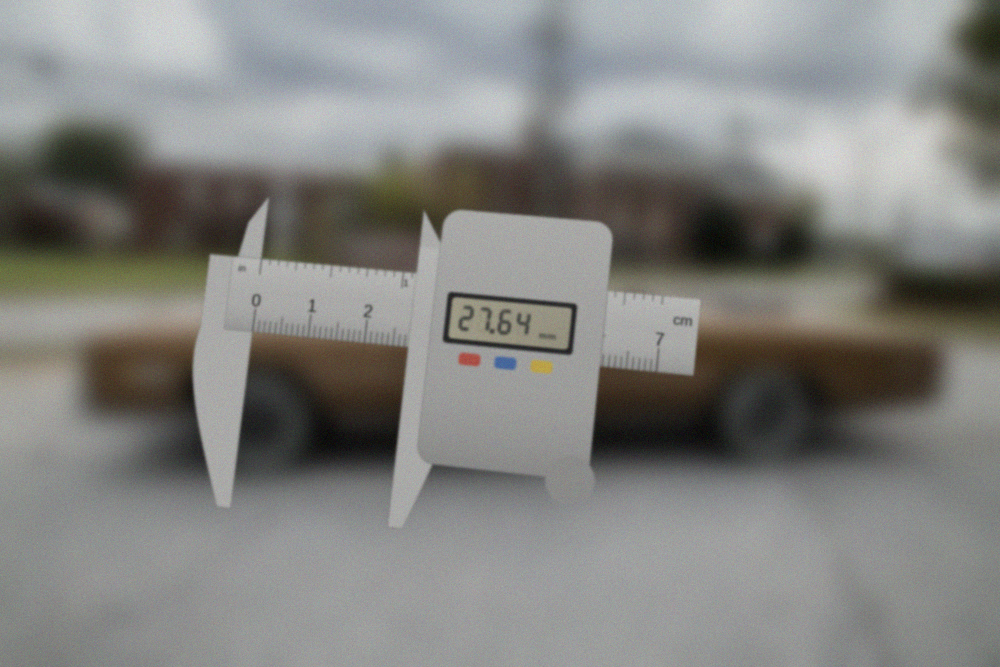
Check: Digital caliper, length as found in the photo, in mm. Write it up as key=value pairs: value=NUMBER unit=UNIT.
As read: value=27.64 unit=mm
